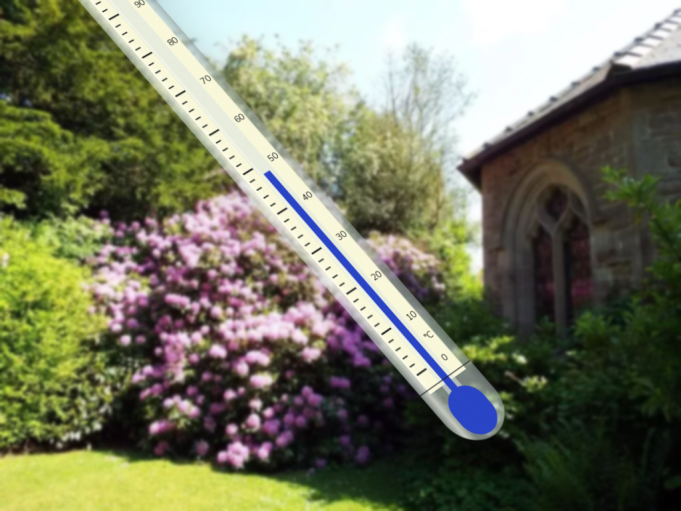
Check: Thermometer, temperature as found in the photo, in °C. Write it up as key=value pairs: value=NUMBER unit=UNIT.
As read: value=48 unit=°C
